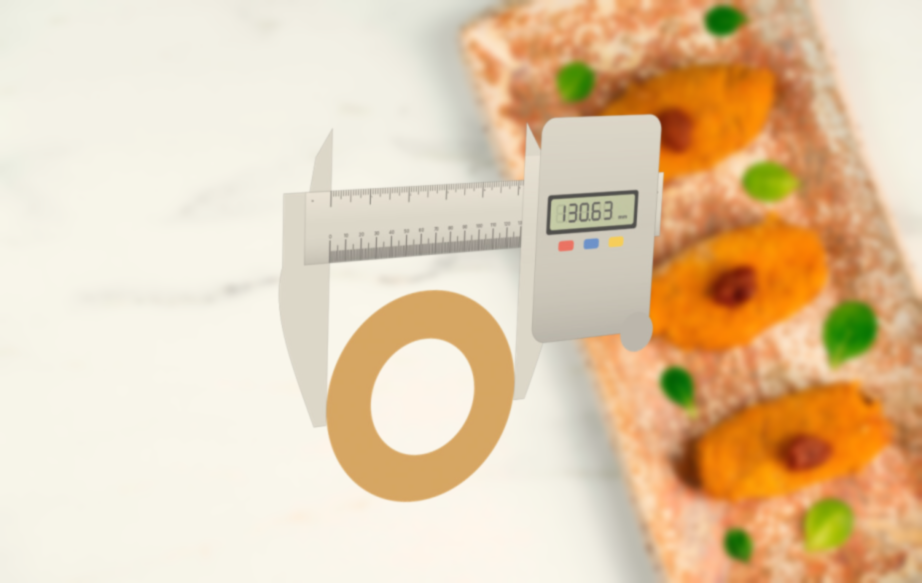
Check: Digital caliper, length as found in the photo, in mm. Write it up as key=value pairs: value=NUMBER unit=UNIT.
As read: value=130.63 unit=mm
